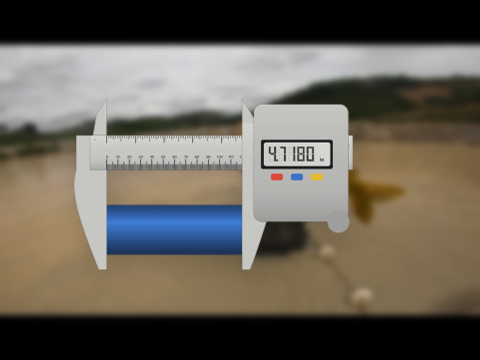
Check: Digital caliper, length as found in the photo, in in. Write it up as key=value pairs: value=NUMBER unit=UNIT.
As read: value=4.7180 unit=in
